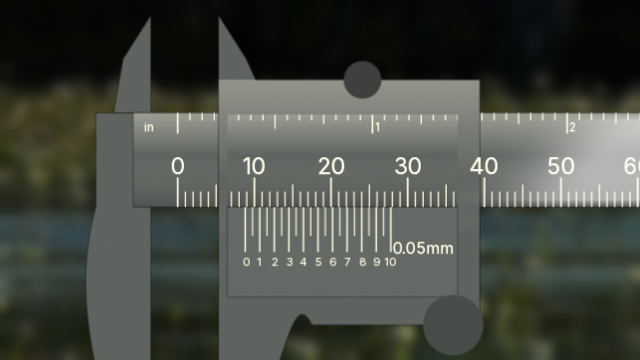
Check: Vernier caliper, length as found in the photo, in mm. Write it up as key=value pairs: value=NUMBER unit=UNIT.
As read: value=8.8 unit=mm
